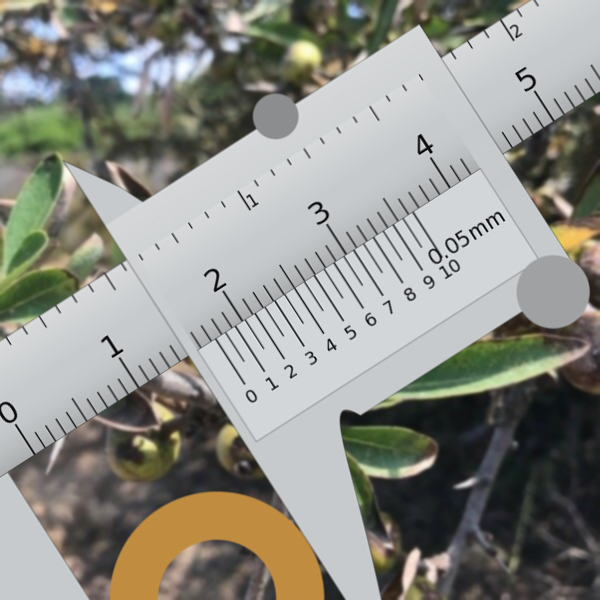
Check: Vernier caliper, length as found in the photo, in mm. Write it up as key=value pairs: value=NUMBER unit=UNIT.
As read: value=17.4 unit=mm
